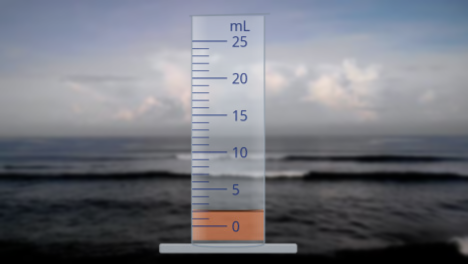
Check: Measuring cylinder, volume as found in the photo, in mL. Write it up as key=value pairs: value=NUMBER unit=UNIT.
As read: value=2 unit=mL
